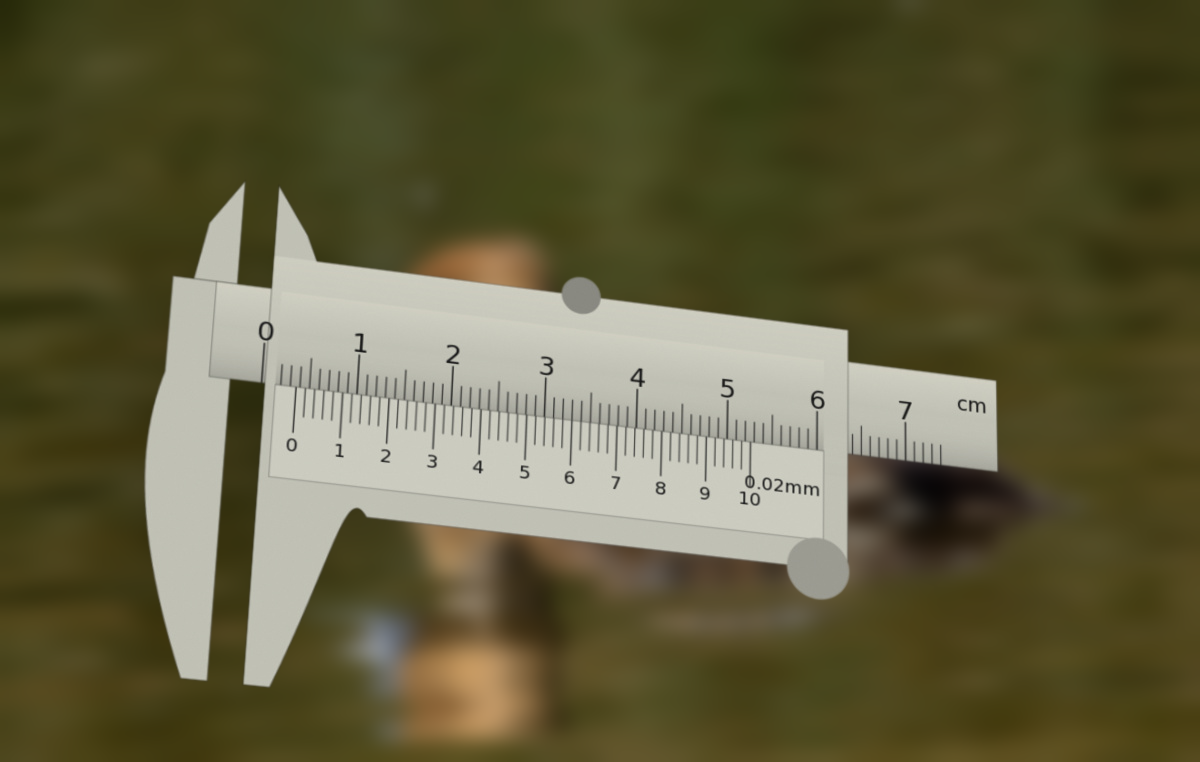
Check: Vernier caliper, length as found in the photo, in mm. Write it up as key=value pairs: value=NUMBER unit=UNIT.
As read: value=3.6 unit=mm
